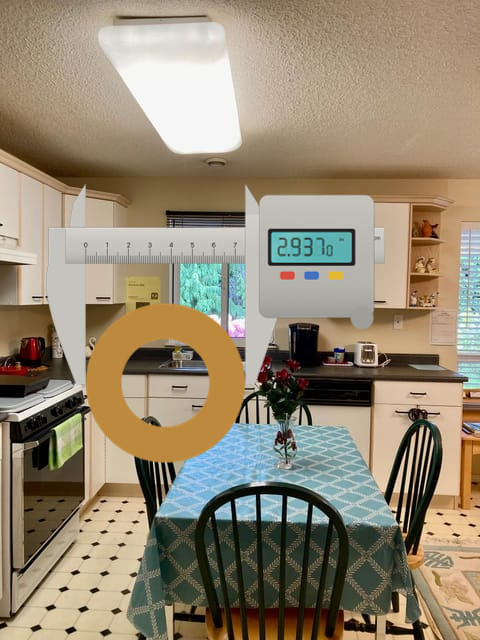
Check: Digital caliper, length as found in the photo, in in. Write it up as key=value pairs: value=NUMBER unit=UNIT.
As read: value=2.9370 unit=in
